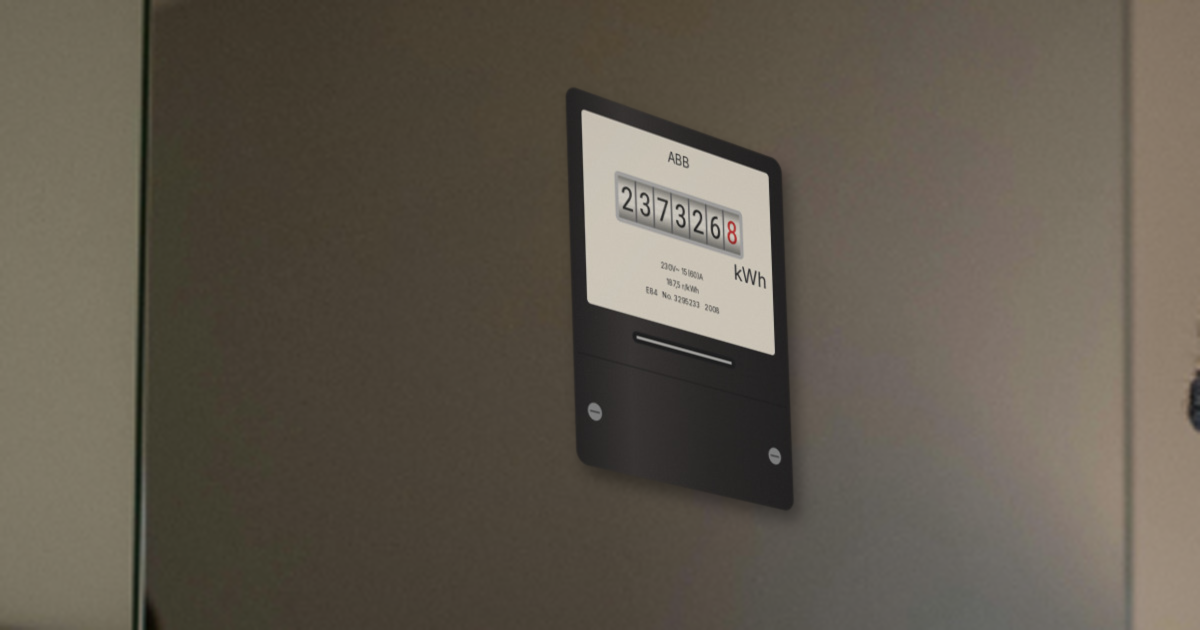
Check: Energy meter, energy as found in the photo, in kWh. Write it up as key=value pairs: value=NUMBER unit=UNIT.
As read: value=237326.8 unit=kWh
